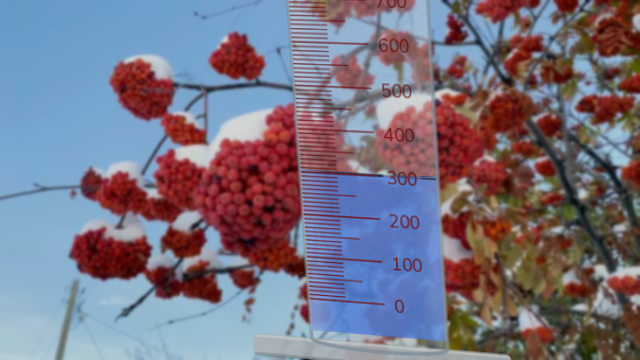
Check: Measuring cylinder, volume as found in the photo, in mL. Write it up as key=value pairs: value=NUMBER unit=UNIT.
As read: value=300 unit=mL
